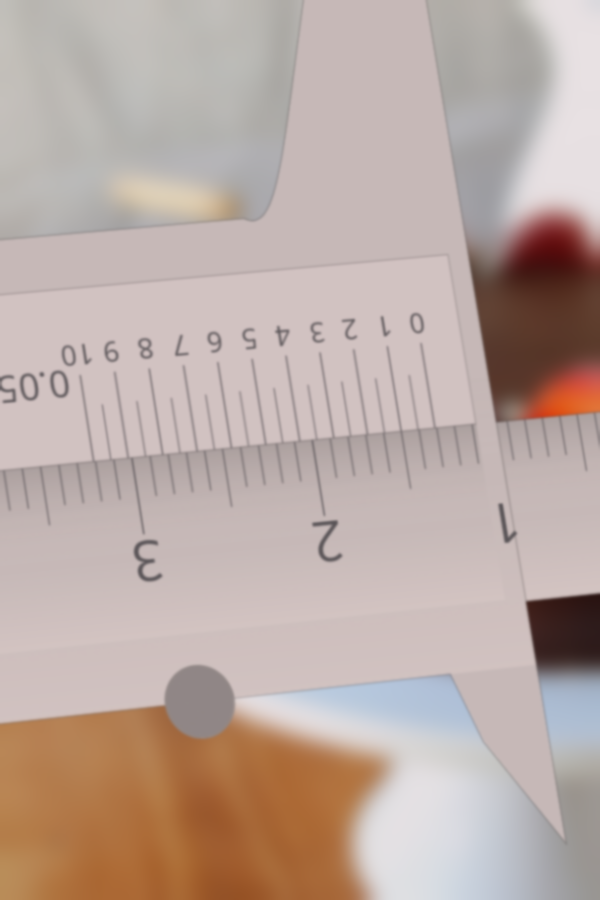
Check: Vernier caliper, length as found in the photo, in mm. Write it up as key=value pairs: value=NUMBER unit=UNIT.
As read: value=13.1 unit=mm
